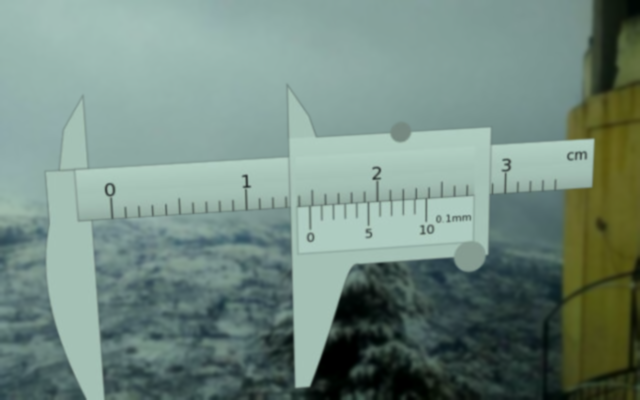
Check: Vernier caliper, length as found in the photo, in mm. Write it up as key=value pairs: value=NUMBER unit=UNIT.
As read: value=14.8 unit=mm
